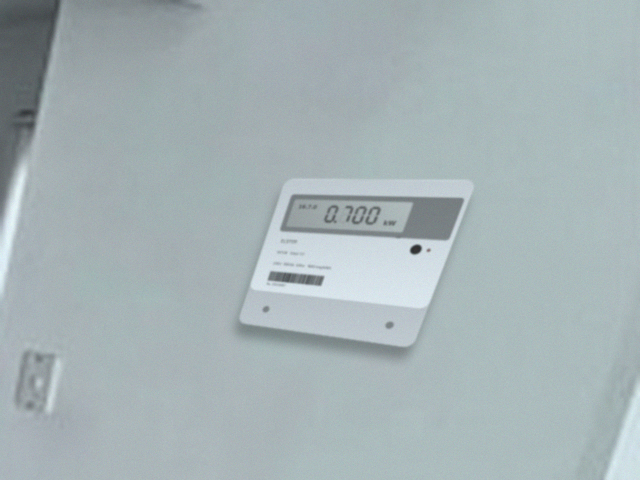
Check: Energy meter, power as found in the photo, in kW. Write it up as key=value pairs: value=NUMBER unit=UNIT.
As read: value=0.700 unit=kW
